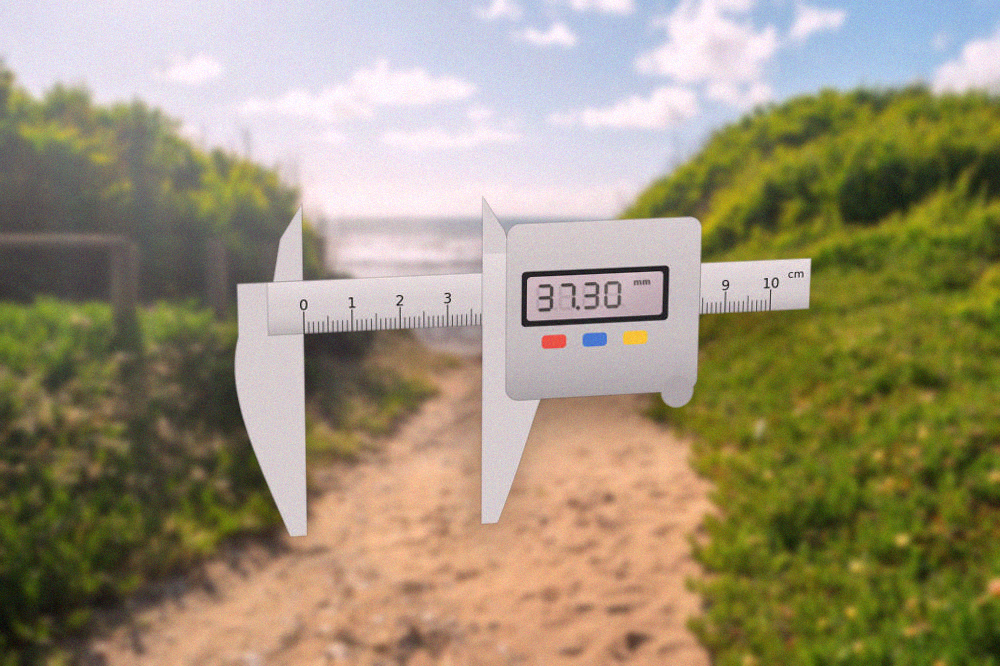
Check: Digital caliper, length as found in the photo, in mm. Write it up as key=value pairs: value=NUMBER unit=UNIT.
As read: value=37.30 unit=mm
